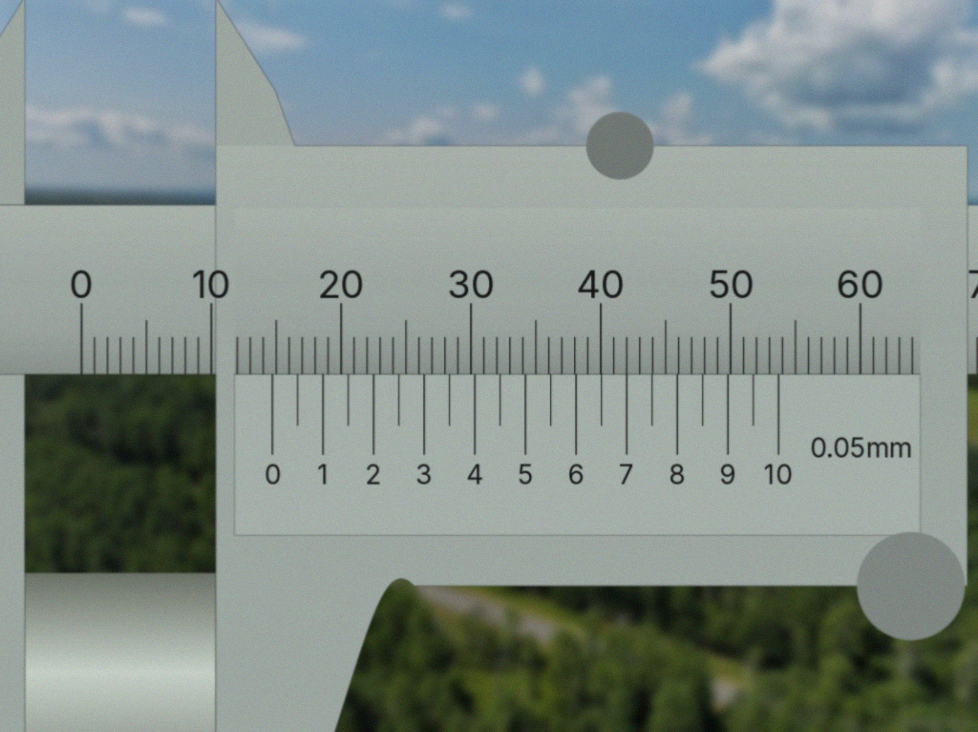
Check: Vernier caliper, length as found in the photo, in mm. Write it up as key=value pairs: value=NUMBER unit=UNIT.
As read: value=14.7 unit=mm
